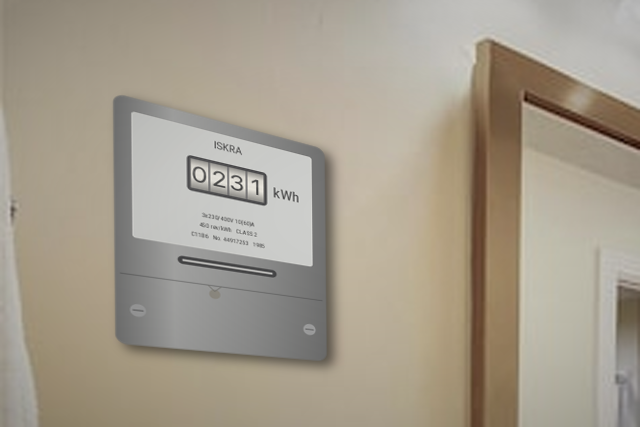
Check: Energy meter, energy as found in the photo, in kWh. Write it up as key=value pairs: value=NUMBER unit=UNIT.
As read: value=231 unit=kWh
